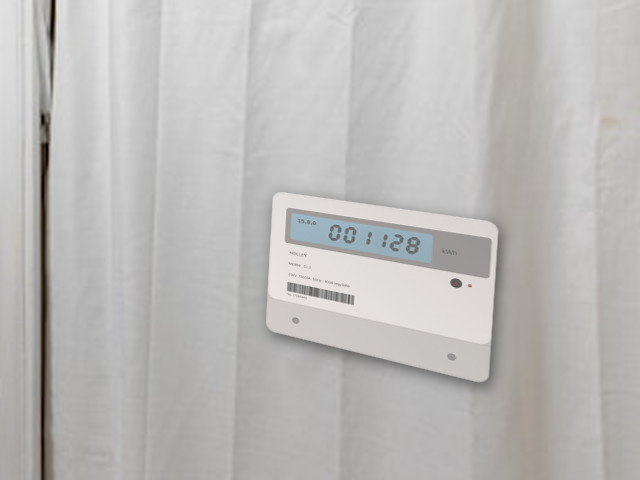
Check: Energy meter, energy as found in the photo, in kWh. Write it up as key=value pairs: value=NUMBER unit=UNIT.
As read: value=1128 unit=kWh
